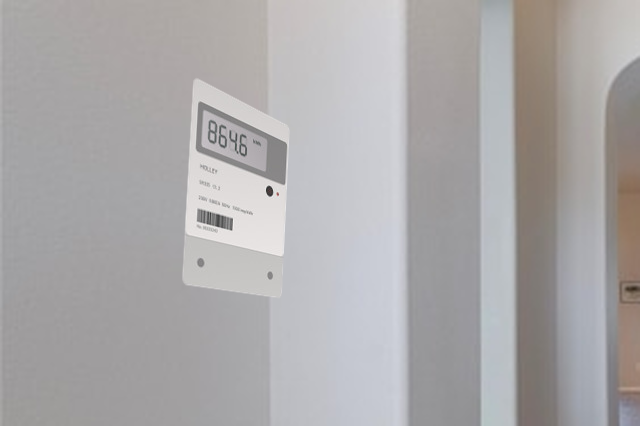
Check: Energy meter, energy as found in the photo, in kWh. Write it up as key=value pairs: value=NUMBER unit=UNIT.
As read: value=864.6 unit=kWh
